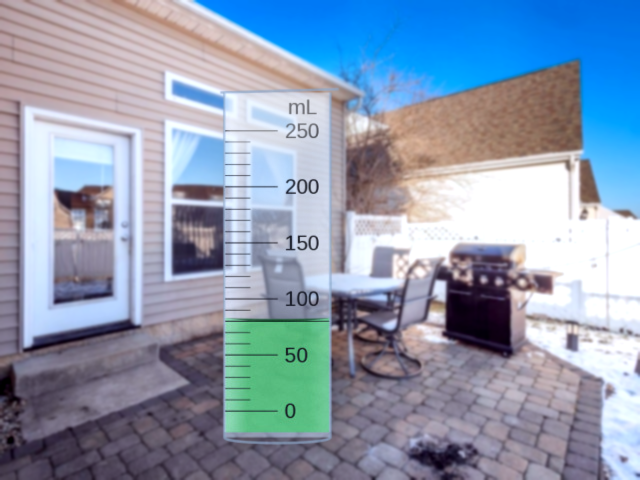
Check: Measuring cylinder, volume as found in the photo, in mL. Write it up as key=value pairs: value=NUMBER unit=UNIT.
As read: value=80 unit=mL
